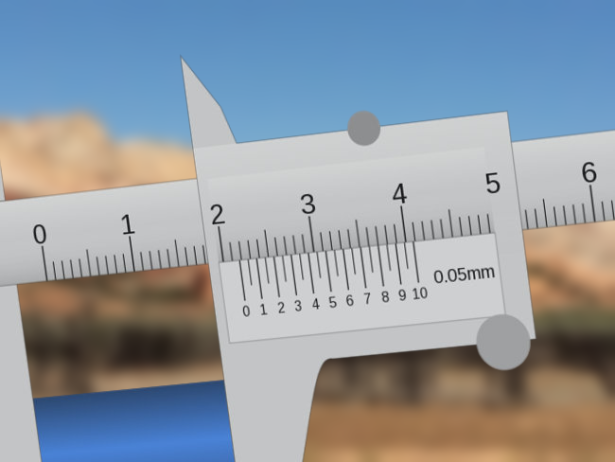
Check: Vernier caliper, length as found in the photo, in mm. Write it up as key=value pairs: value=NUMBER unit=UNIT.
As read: value=21.8 unit=mm
